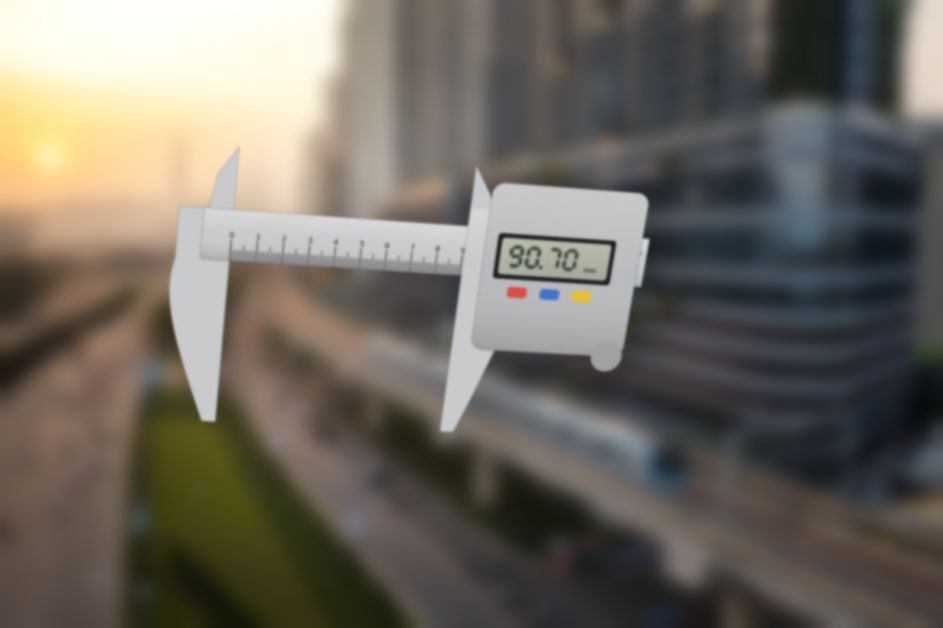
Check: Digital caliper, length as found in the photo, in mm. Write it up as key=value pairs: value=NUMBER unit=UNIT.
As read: value=90.70 unit=mm
